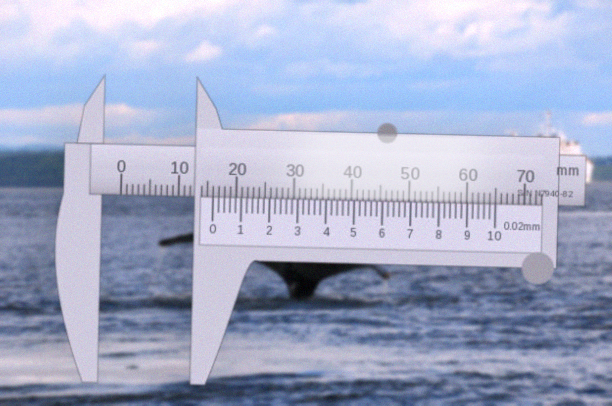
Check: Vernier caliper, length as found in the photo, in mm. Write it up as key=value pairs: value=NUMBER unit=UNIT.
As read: value=16.0 unit=mm
